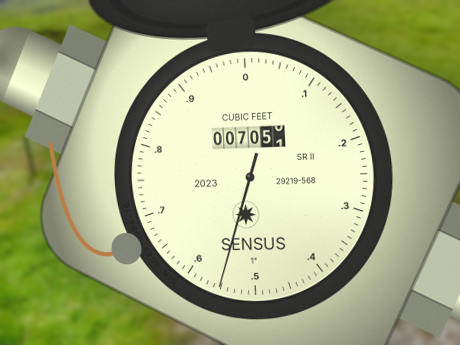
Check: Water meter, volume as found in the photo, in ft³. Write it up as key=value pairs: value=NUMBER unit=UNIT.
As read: value=7050.55 unit=ft³
